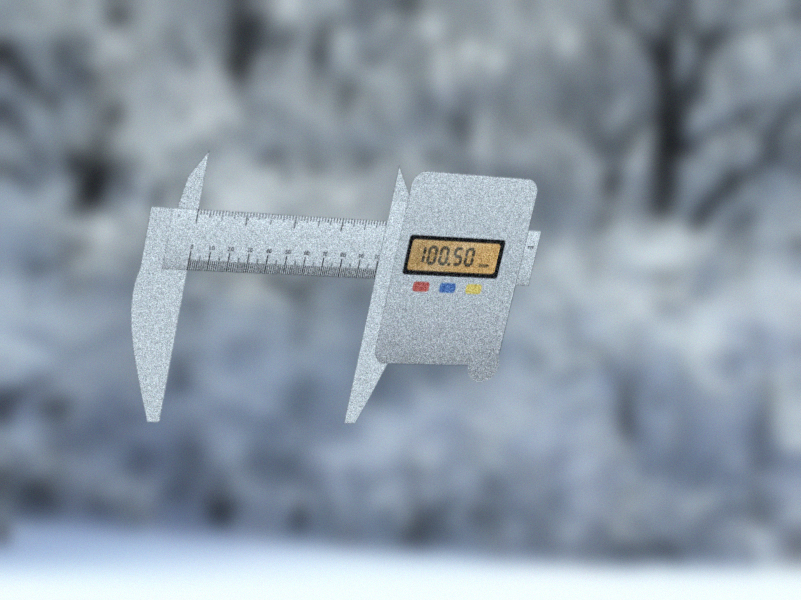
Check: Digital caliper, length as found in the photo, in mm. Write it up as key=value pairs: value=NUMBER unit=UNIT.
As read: value=100.50 unit=mm
